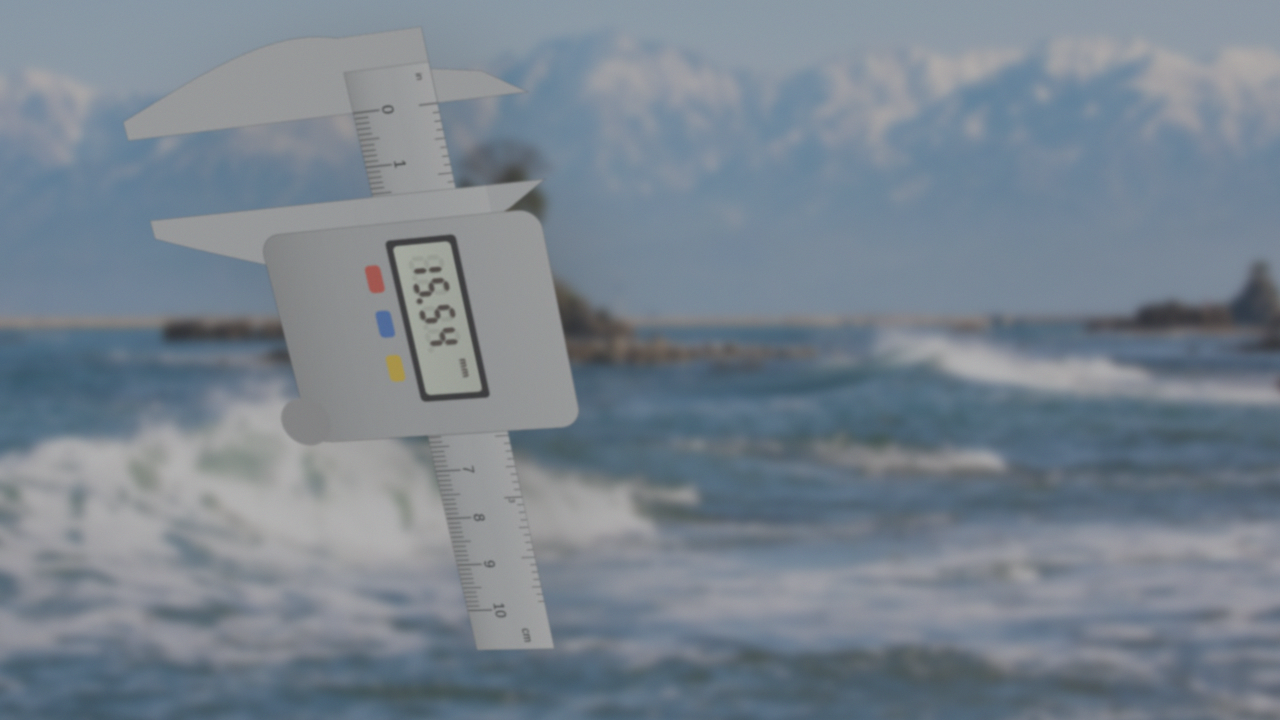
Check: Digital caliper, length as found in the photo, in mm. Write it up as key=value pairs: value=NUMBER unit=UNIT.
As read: value=15.54 unit=mm
